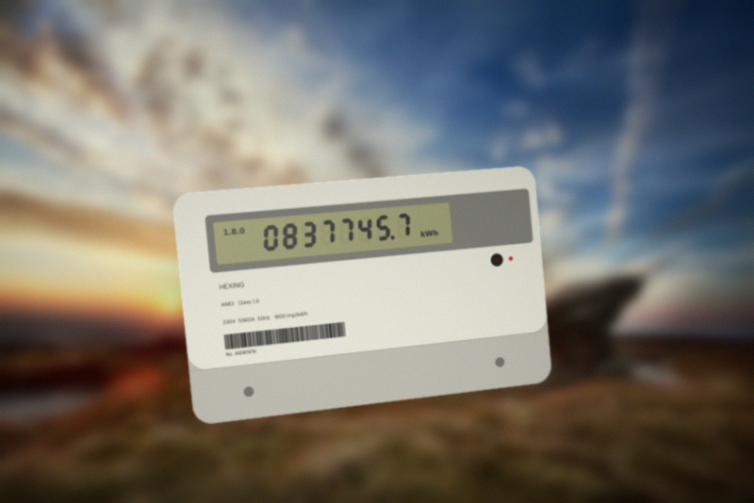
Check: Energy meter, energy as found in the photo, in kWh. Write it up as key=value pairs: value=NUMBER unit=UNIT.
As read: value=837745.7 unit=kWh
